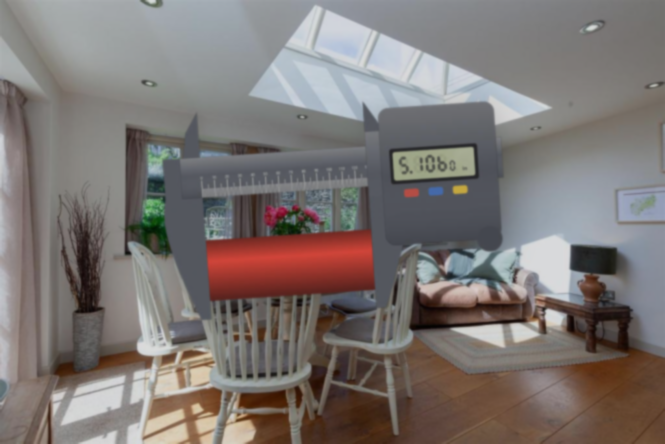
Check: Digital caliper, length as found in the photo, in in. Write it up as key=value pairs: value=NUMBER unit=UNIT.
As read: value=5.1060 unit=in
